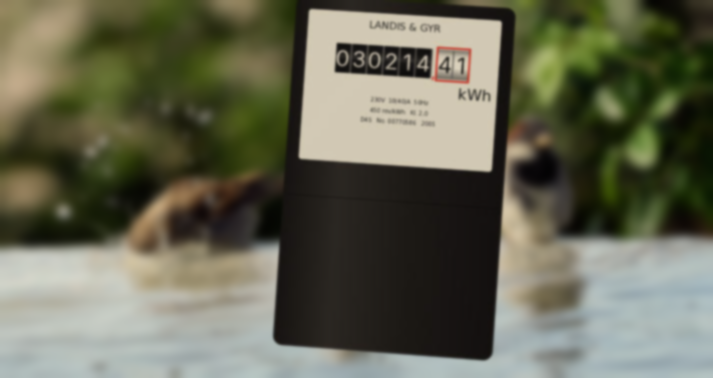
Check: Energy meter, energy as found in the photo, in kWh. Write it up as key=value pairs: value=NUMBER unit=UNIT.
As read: value=30214.41 unit=kWh
